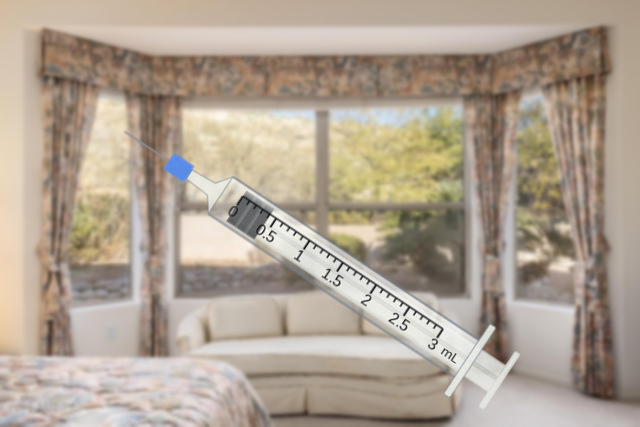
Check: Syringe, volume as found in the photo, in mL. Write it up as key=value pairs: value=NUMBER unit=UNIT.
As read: value=0 unit=mL
